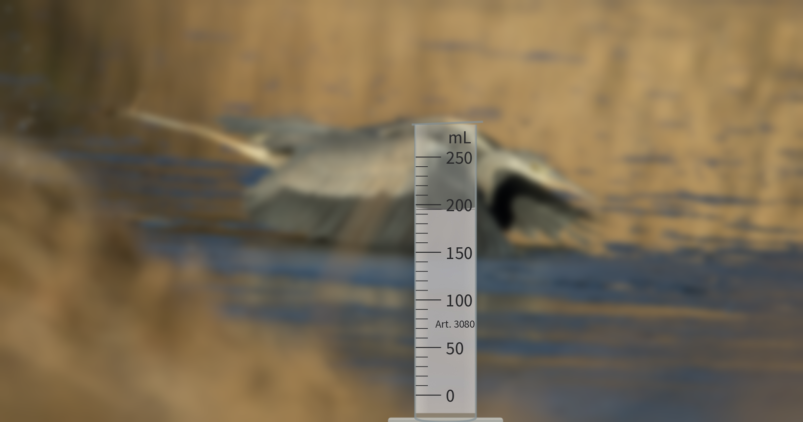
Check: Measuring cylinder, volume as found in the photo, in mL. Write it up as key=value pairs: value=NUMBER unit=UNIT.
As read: value=195 unit=mL
